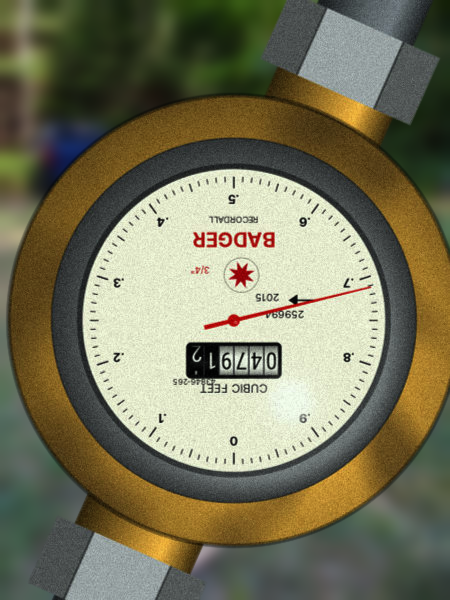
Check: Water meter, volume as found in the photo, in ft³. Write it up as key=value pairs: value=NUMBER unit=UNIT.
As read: value=47911.71 unit=ft³
